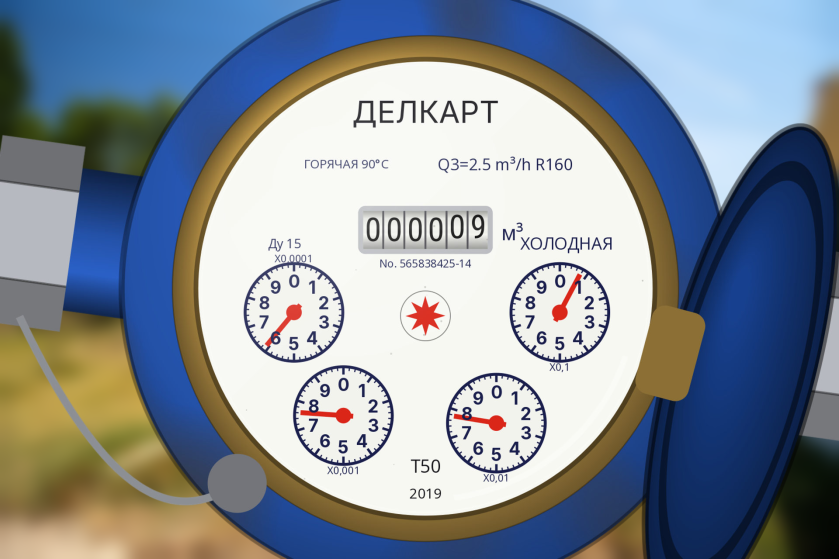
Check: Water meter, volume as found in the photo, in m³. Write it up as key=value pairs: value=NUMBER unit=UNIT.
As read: value=9.0776 unit=m³
